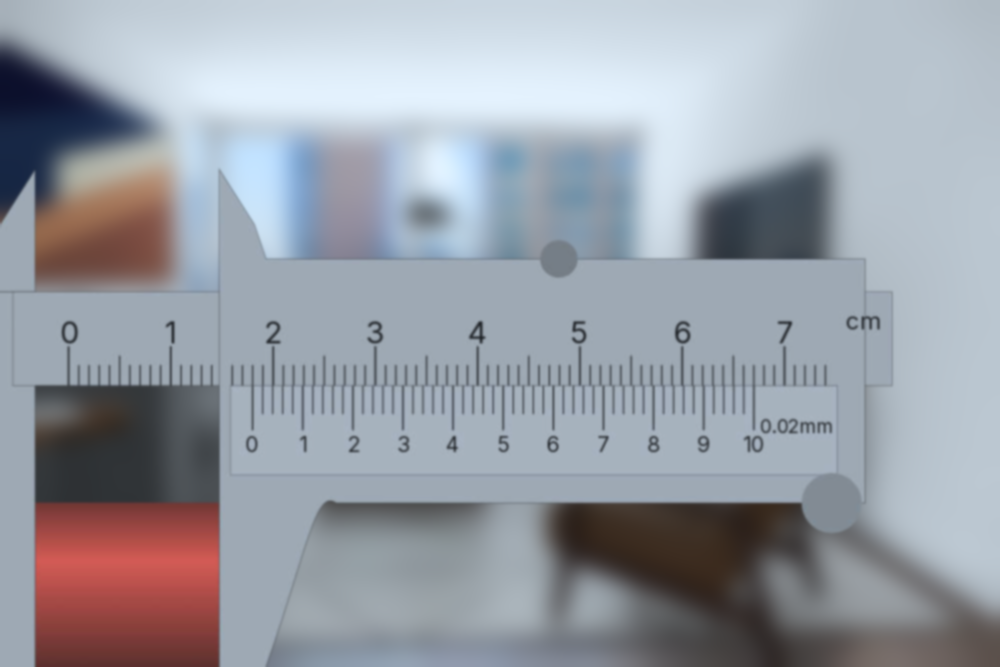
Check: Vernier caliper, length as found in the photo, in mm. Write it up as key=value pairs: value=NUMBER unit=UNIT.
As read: value=18.0 unit=mm
